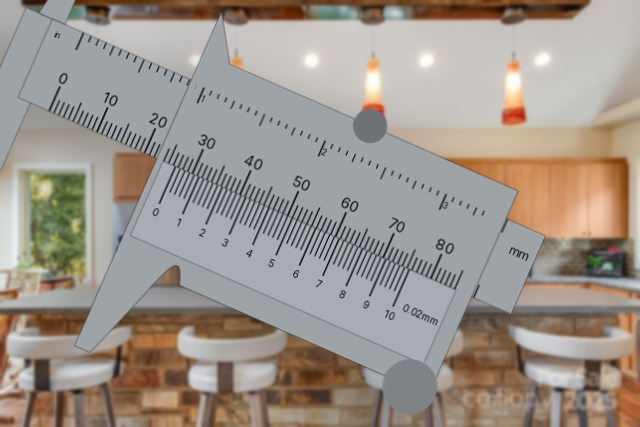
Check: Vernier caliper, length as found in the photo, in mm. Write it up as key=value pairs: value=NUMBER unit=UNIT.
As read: value=26.5 unit=mm
